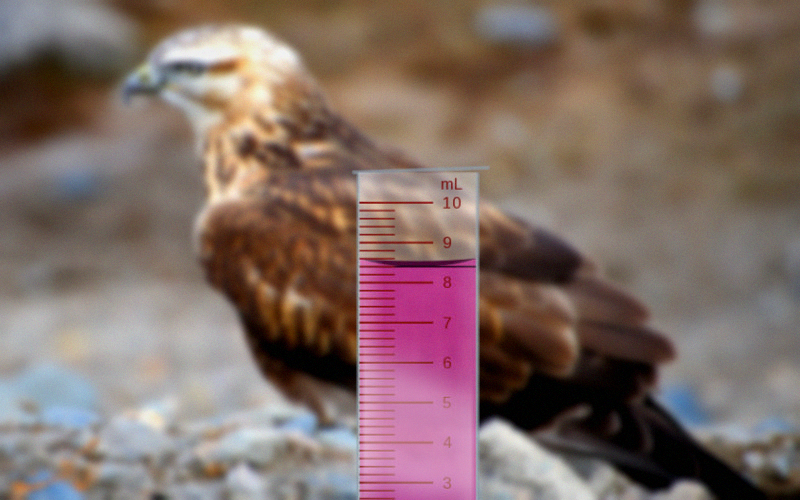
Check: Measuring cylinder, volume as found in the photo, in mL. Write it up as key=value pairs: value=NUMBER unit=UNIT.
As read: value=8.4 unit=mL
